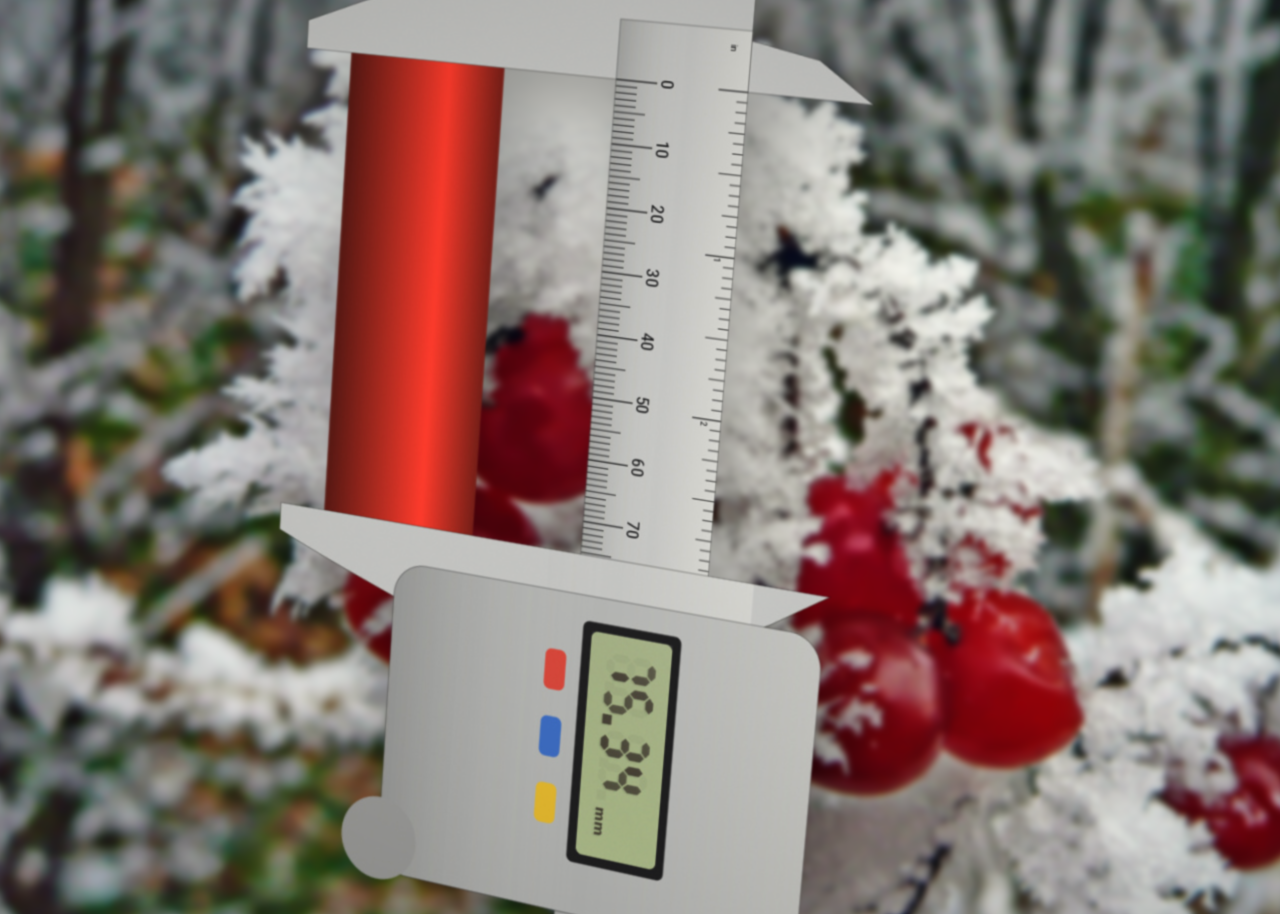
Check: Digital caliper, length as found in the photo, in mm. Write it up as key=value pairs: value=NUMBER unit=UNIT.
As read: value=75.34 unit=mm
